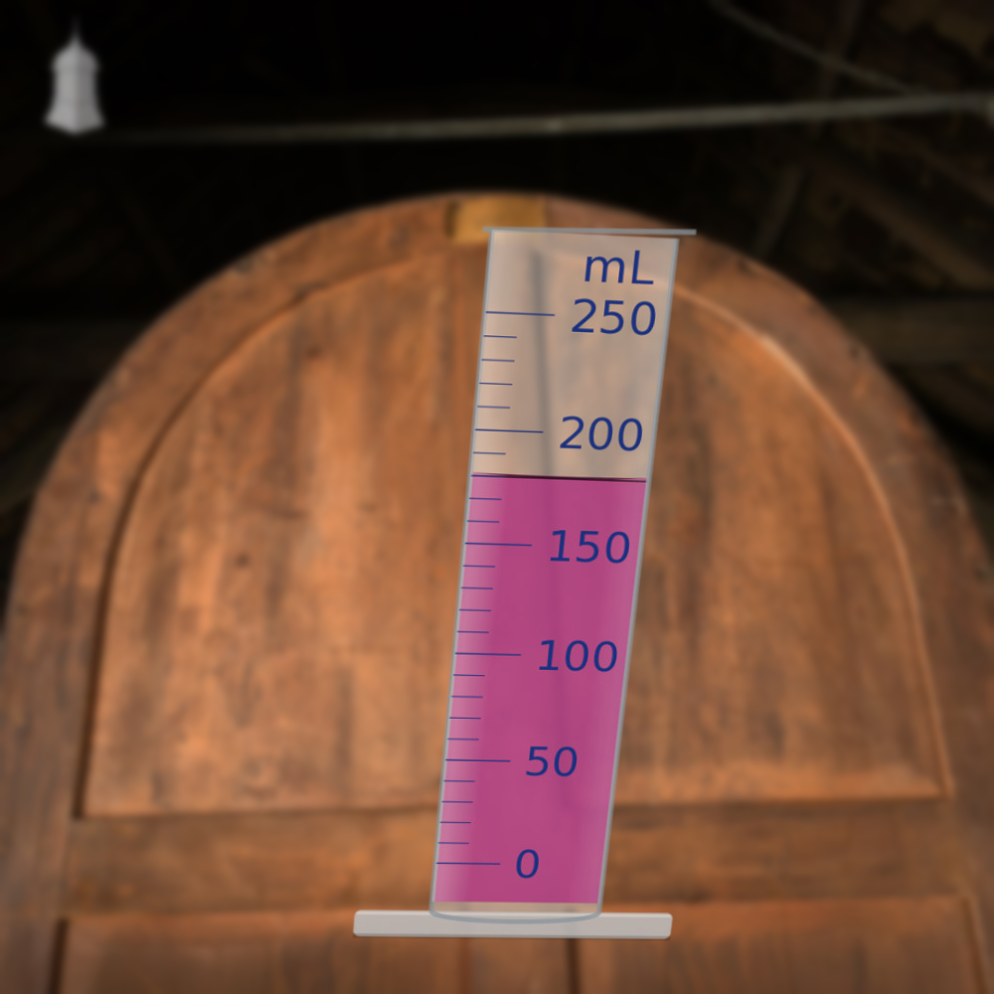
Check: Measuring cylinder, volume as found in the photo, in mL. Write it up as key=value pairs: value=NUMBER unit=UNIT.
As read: value=180 unit=mL
